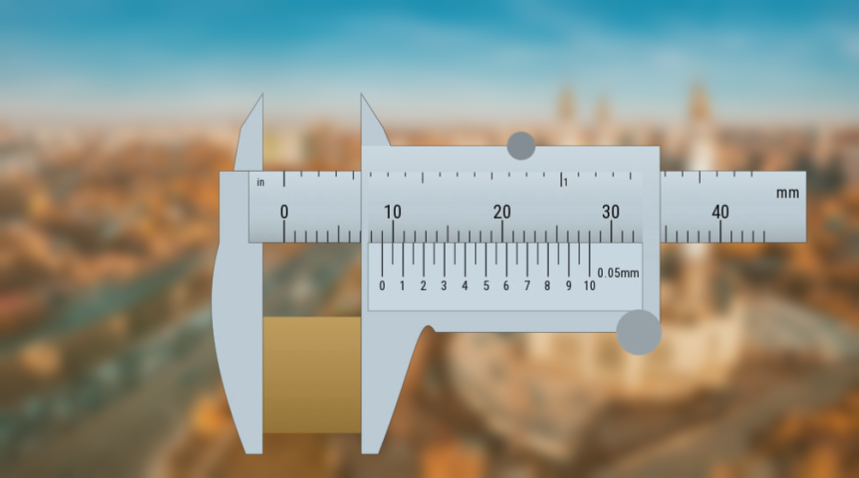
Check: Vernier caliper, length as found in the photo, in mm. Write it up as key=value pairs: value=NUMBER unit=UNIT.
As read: value=9.0 unit=mm
